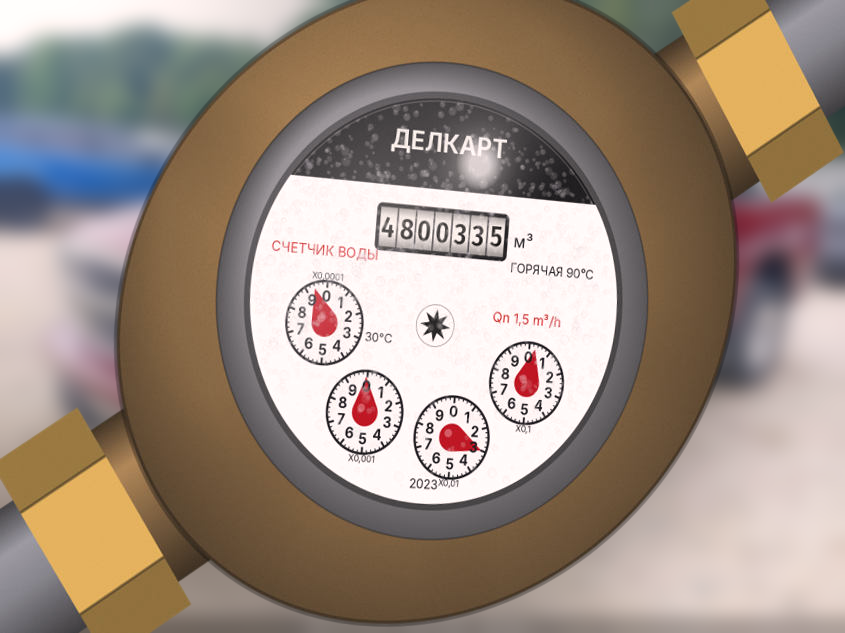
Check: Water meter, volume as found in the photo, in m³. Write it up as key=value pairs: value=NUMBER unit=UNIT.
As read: value=4800335.0299 unit=m³
